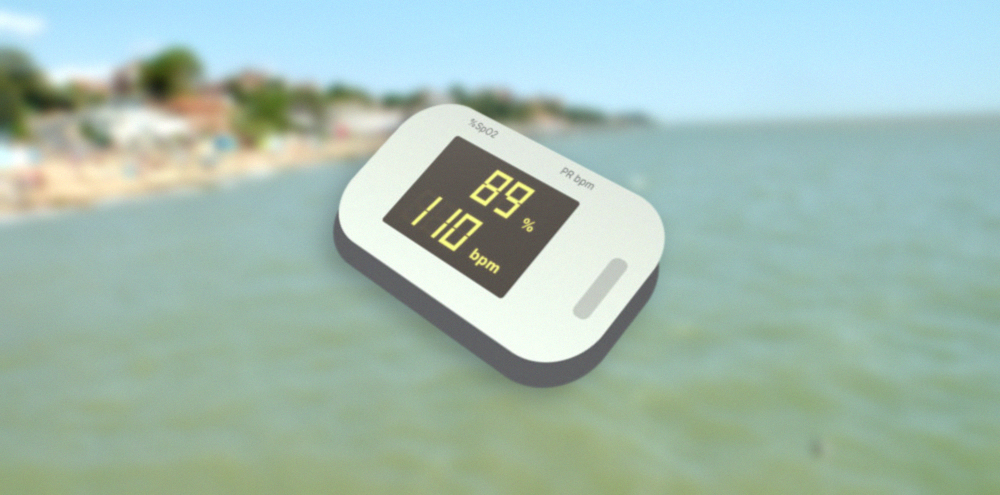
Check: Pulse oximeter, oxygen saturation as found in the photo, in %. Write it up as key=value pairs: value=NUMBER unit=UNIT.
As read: value=89 unit=%
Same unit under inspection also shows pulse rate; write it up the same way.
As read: value=110 unit=bpm
